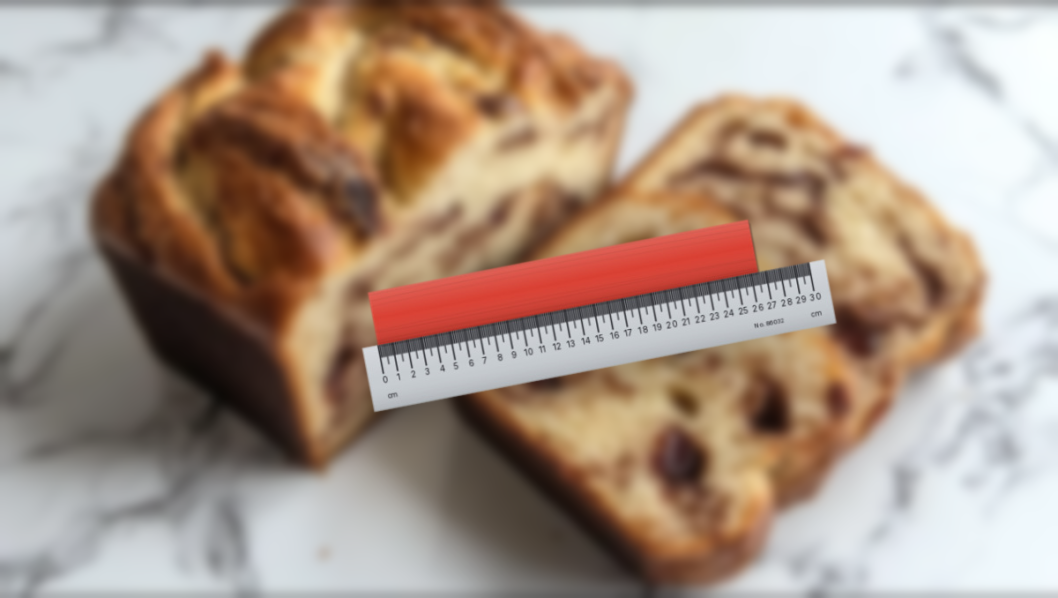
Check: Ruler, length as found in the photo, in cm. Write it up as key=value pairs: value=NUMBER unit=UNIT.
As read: value=26.5 unit=cm
